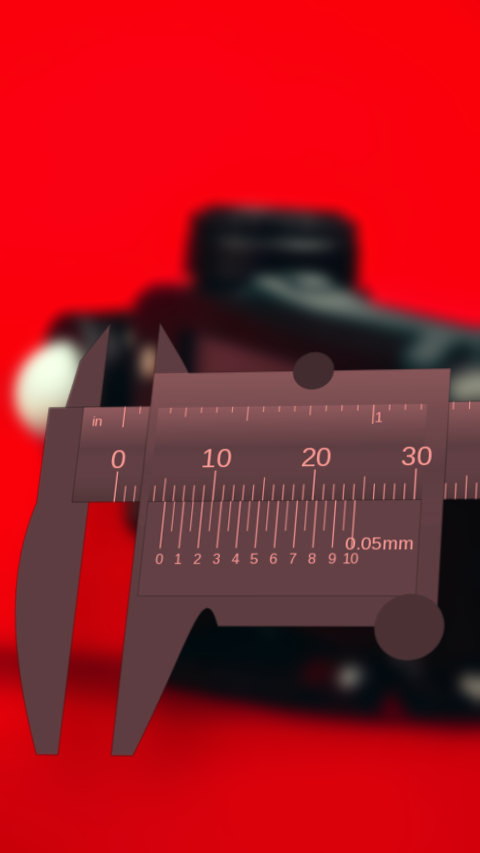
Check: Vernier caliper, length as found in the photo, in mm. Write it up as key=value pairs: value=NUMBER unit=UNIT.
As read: value=5.2 unit=mm
